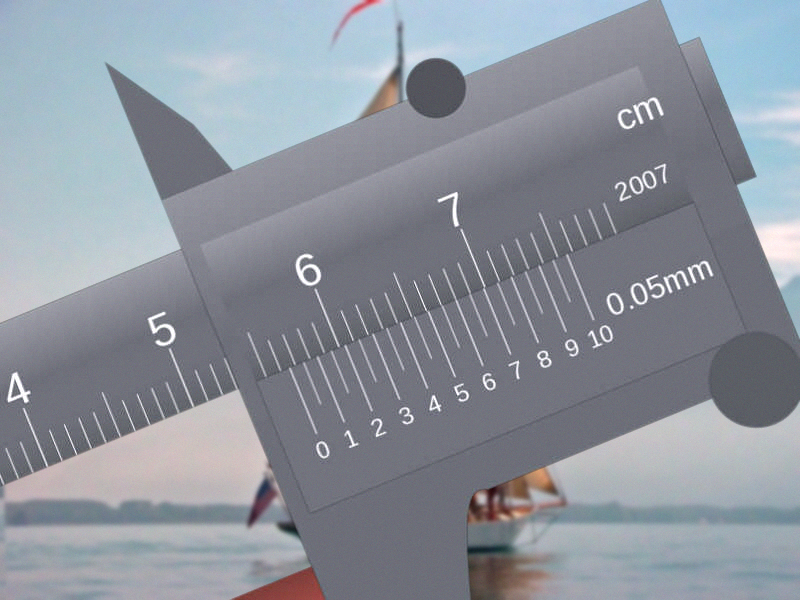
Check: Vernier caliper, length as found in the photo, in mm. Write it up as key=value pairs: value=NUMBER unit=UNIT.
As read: value=56.6 unit=mm
